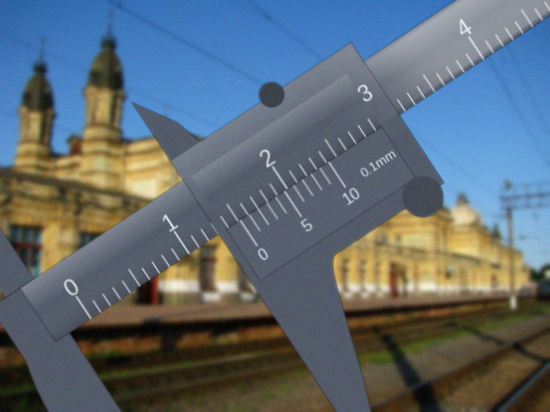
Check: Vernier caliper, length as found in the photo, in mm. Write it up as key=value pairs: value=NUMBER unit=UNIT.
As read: value=15.2 unit=mm
